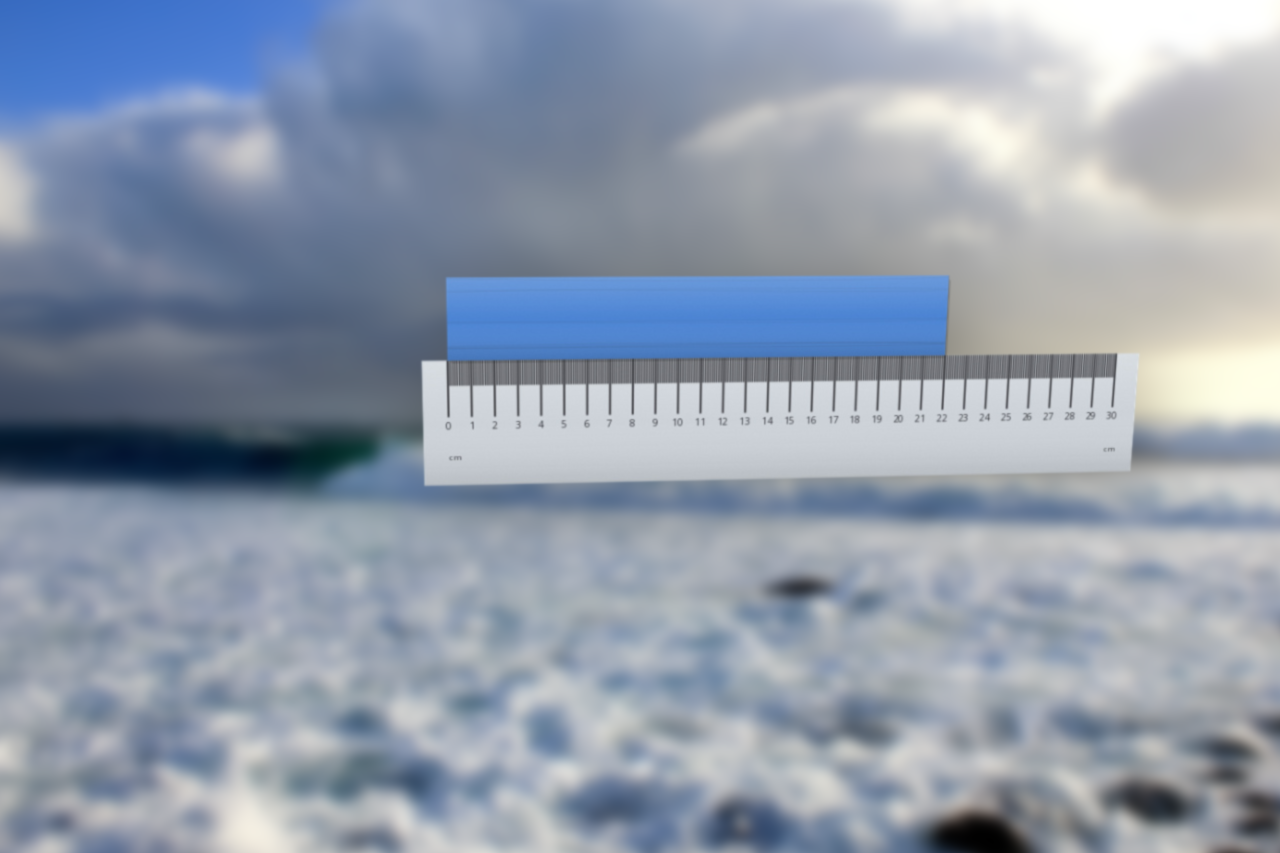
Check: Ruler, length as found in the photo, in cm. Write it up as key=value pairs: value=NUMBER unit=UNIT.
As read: value=22 unit=cm
